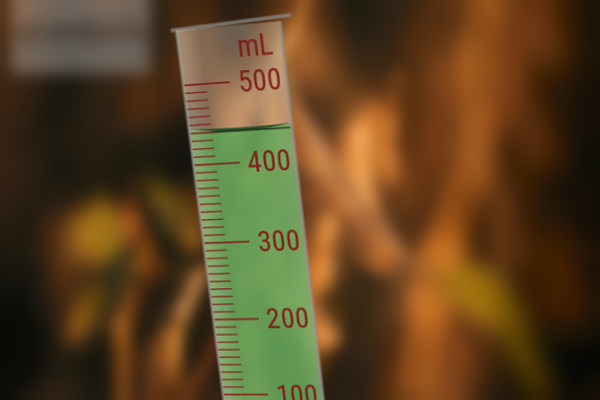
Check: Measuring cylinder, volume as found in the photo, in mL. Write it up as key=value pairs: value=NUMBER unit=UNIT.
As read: value=440 unit=mL
